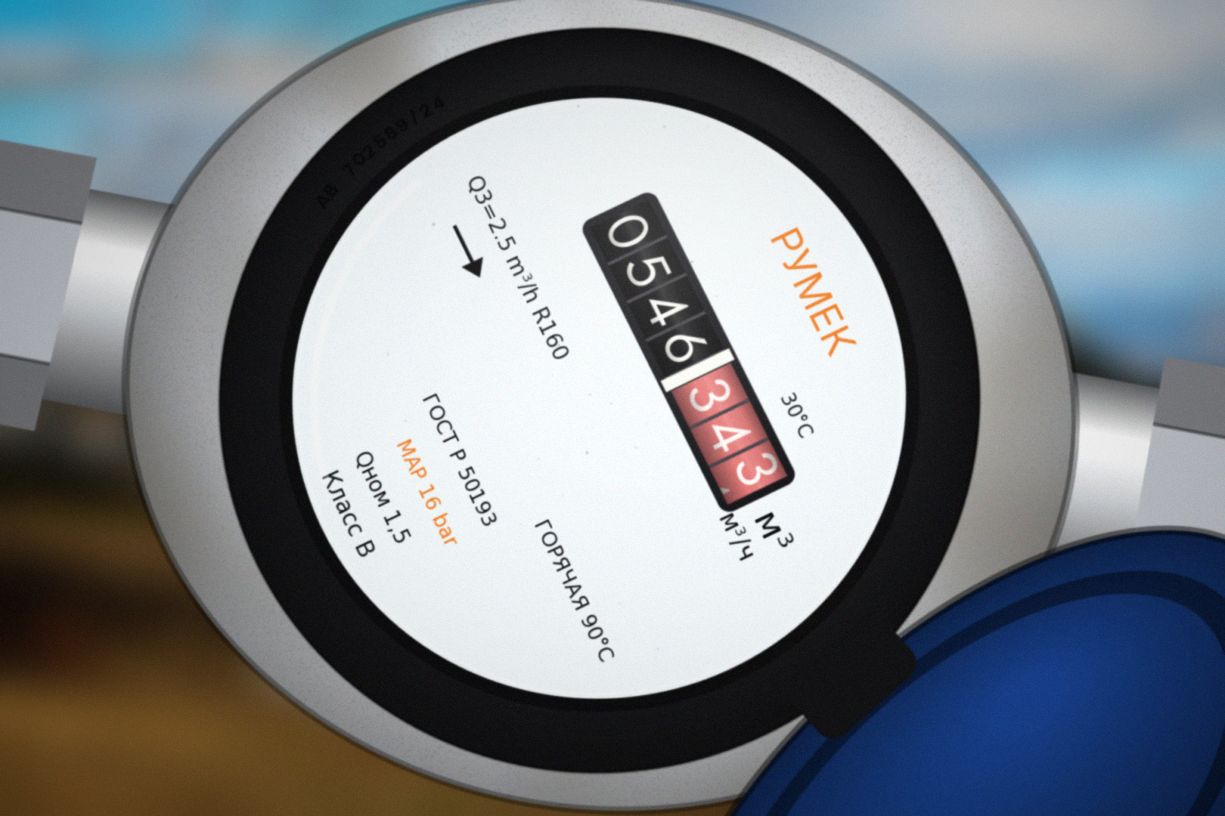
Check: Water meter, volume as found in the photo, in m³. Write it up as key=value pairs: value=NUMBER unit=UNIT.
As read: value=546.343 unit=m³
